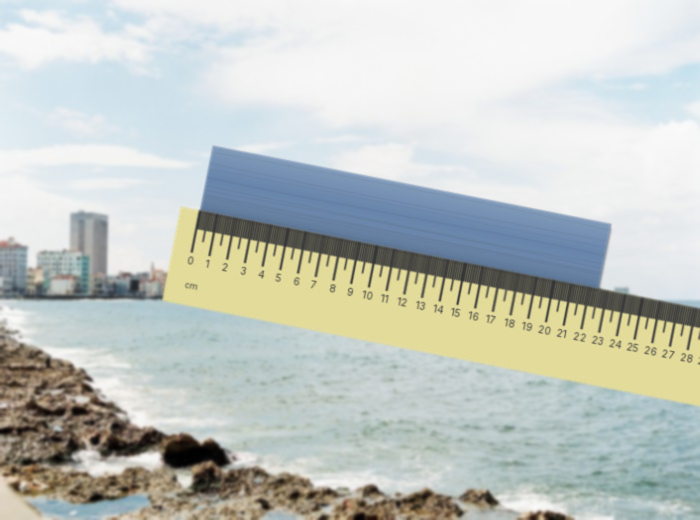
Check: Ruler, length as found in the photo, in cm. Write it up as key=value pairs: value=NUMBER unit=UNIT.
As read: value=22.5 unit=cm
